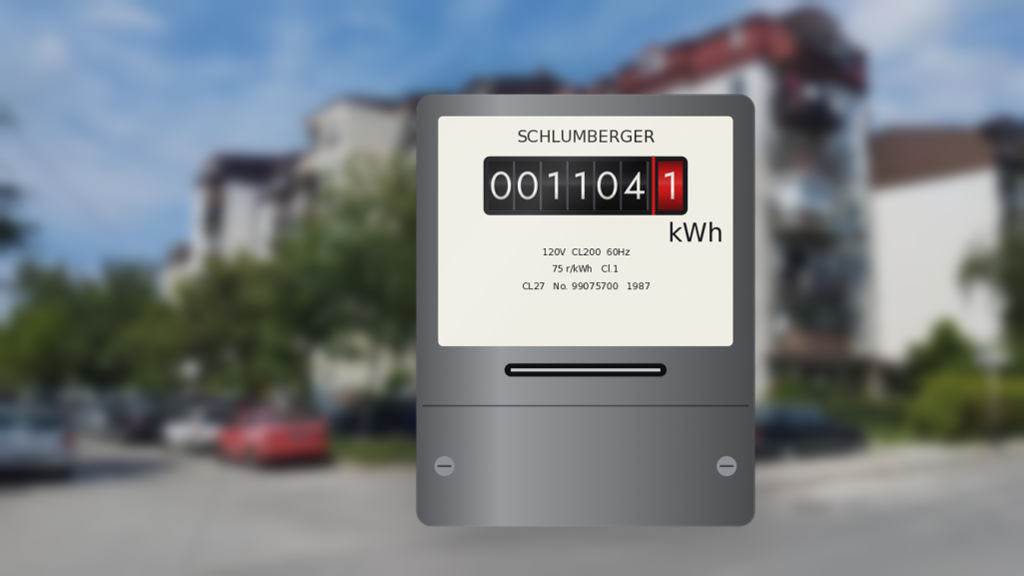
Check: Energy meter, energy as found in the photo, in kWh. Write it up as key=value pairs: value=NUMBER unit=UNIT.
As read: value=1104.1 unit=kWh
